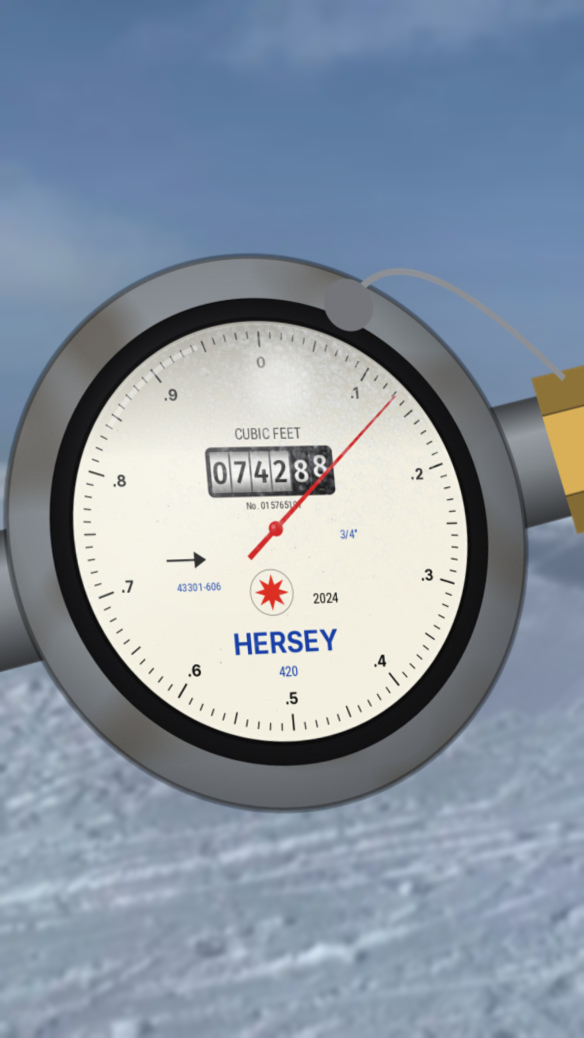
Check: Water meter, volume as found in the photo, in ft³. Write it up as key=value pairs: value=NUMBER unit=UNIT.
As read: value=74288.13 unit=ft³
